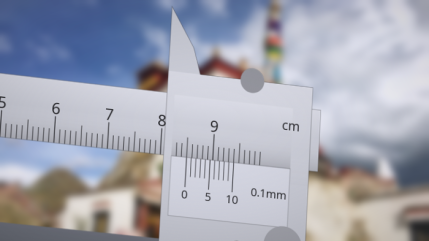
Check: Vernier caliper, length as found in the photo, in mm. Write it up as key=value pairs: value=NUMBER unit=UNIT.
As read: value=85.0 unit=mm
